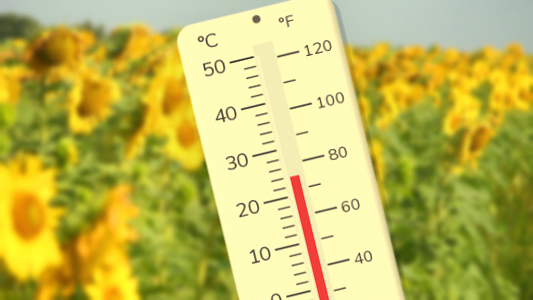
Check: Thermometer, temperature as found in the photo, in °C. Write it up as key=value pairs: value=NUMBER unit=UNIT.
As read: value=24 unit=°C
